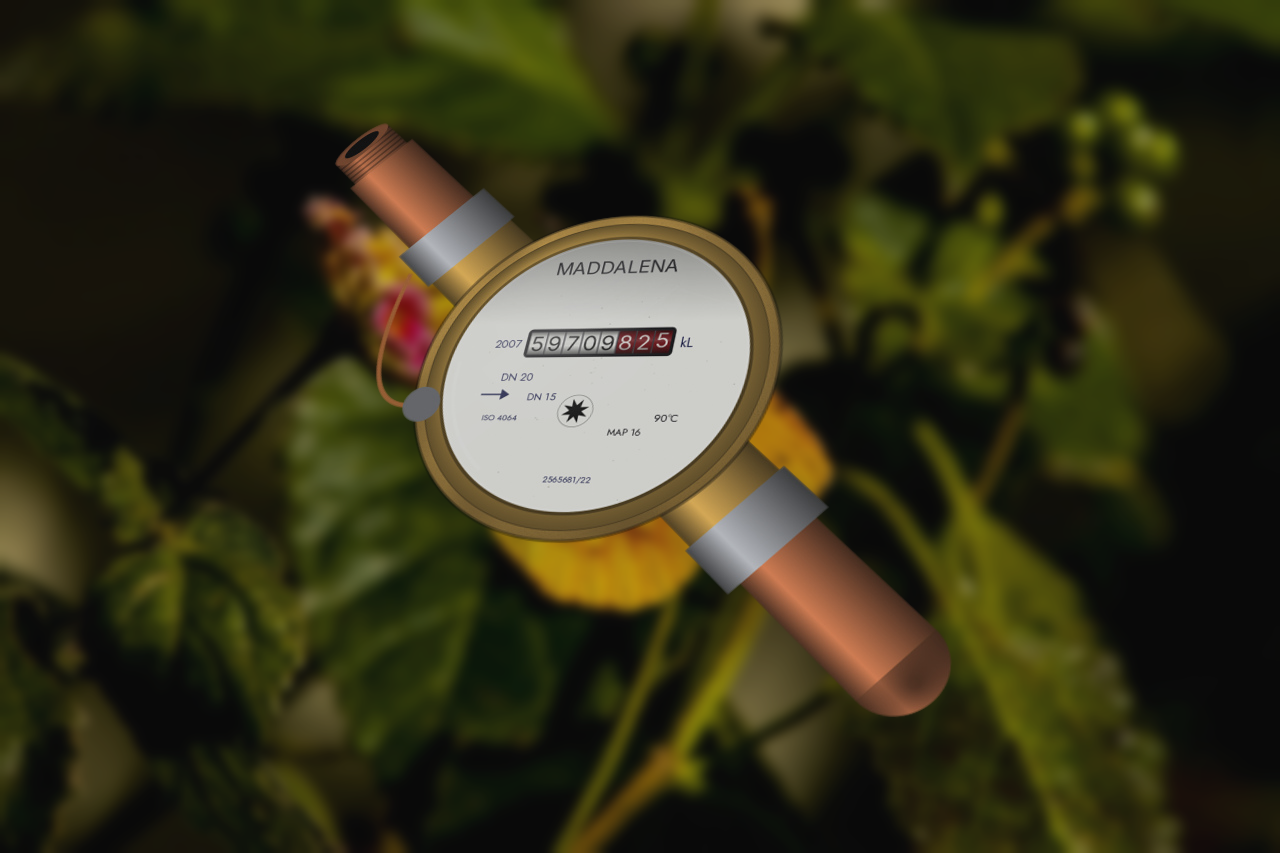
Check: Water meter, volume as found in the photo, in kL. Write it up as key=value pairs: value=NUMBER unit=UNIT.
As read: value=59709.825 unit=kL
